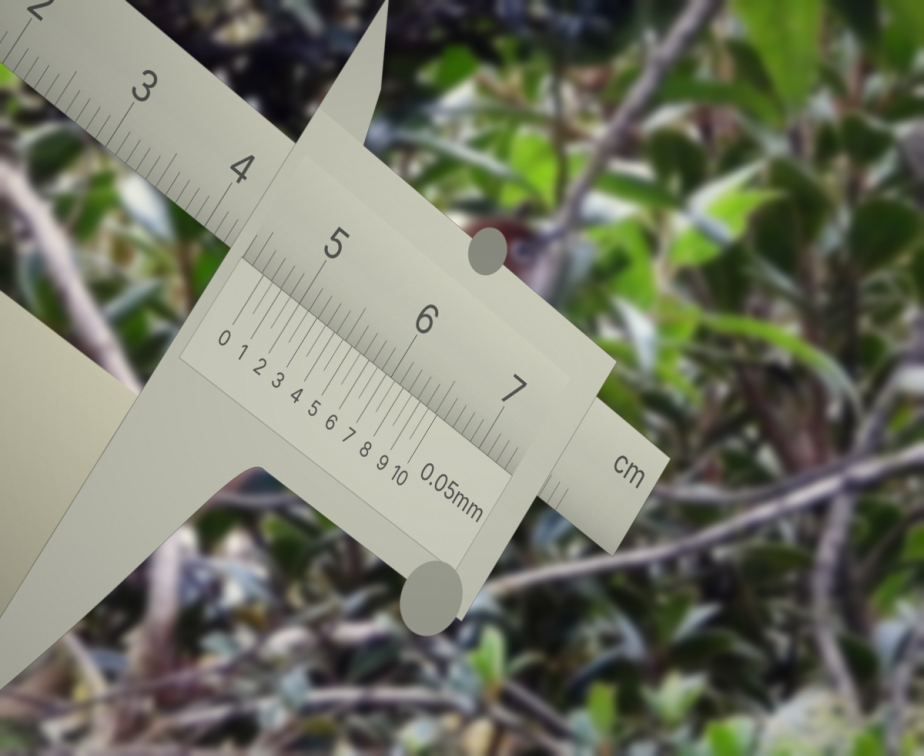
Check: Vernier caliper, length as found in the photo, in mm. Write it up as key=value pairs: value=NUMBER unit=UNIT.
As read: value=46.2 unit=mm
